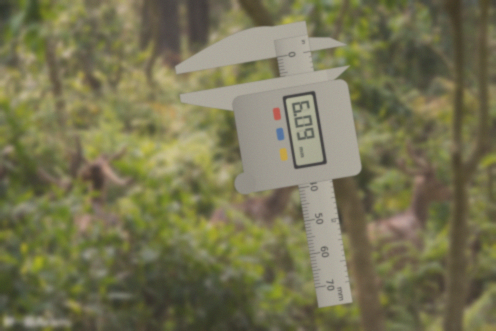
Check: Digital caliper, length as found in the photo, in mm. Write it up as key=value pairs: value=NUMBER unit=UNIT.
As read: value=6.09 unit=mm
